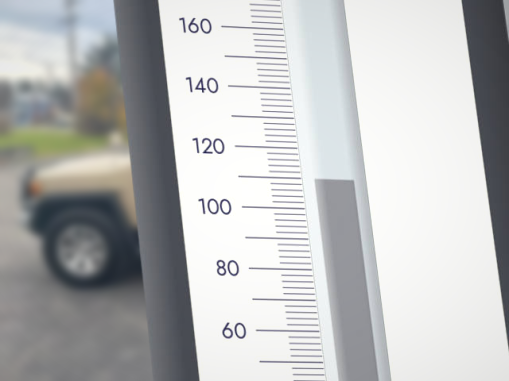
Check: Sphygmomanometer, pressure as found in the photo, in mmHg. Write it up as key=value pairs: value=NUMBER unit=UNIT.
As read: value=110 unit=mmHg
